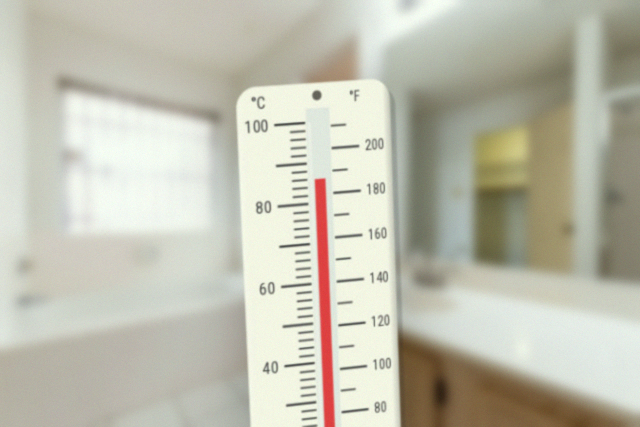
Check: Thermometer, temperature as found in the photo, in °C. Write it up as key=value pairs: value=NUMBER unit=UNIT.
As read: value=86 unit=°C
